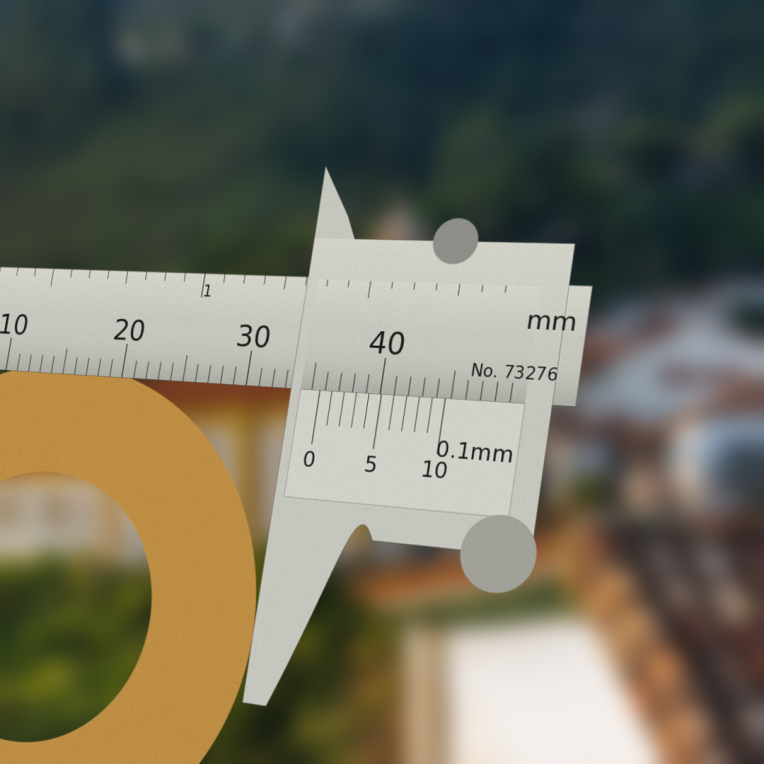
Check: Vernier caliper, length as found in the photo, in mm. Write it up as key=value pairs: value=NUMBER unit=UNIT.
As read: value=35.6 unit=mm
